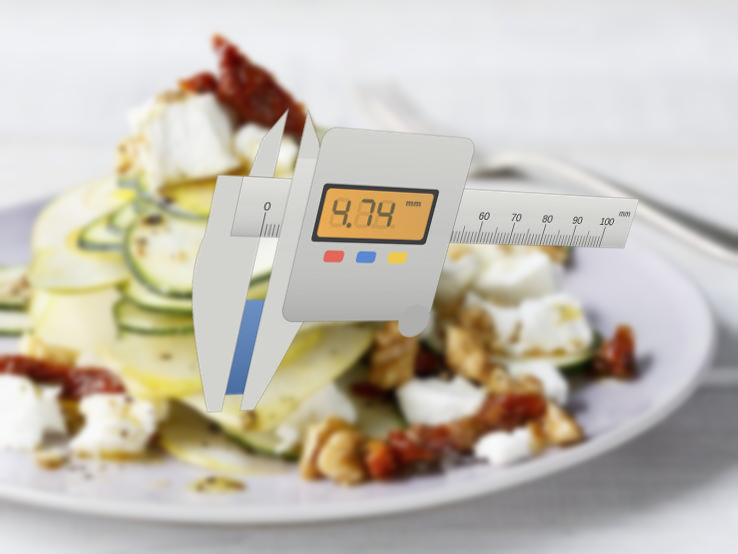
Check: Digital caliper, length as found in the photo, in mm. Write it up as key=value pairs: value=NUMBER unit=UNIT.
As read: value=4.74 unit=mm
